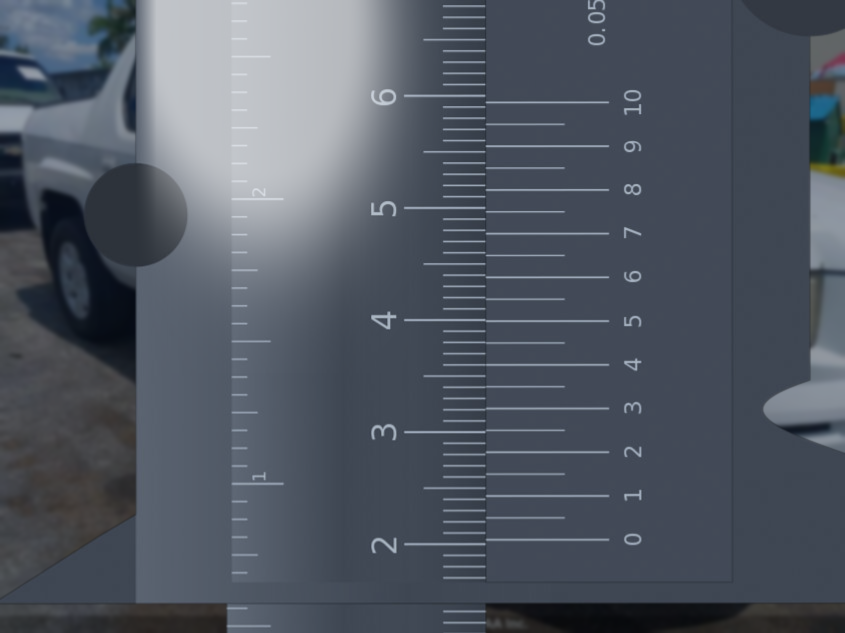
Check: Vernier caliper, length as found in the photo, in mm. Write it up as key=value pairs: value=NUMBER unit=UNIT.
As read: value=20.4 unit=mm
